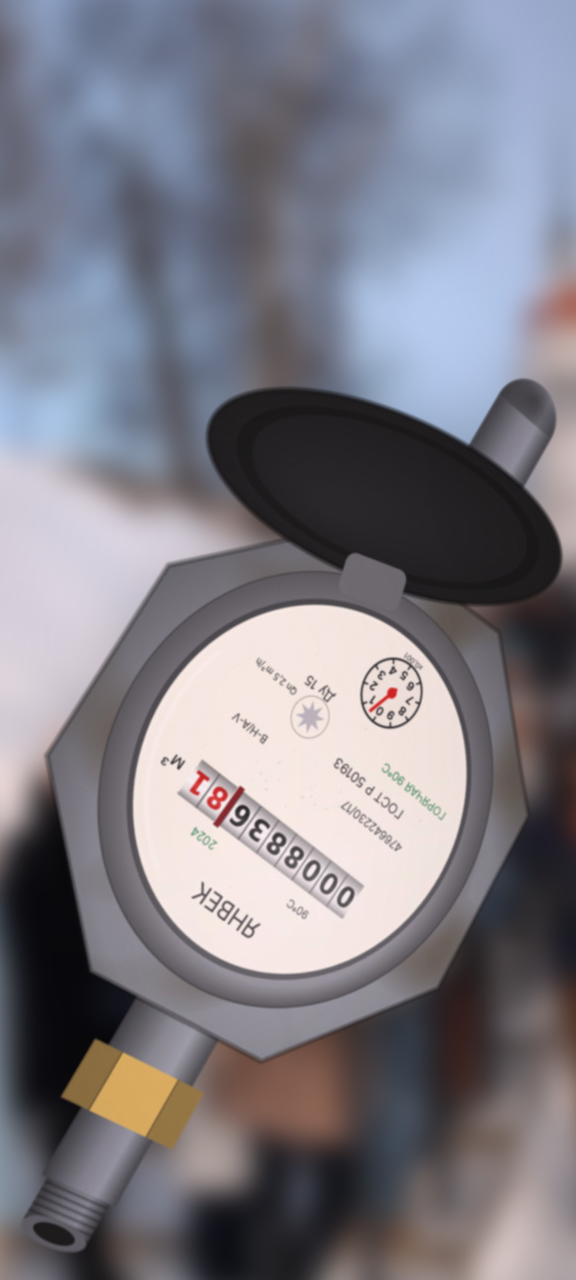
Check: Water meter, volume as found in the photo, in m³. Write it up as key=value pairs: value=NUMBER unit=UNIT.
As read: value=8836.810 unit=m³
